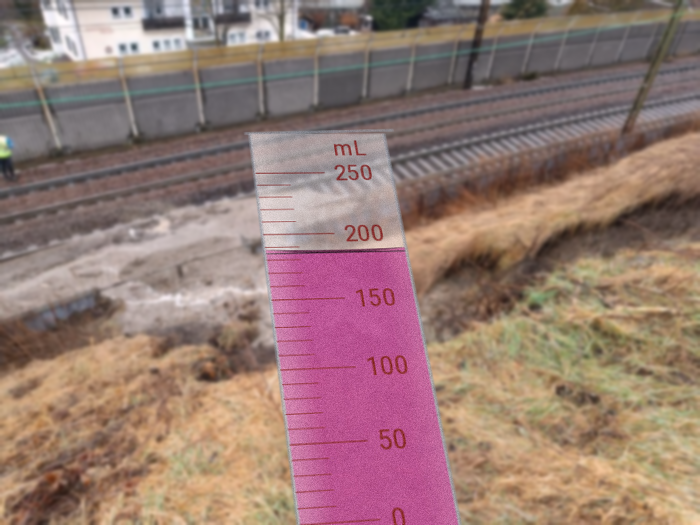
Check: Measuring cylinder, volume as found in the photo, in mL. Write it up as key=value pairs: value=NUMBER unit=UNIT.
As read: value=185 unit=mL
